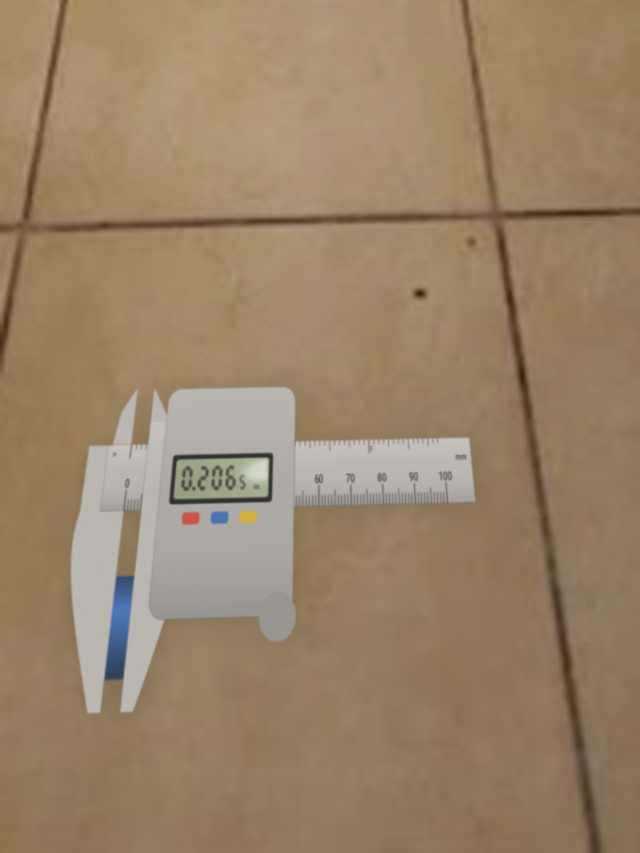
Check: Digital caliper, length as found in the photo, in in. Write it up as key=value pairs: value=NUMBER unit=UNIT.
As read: value=0.2065 unit=in
